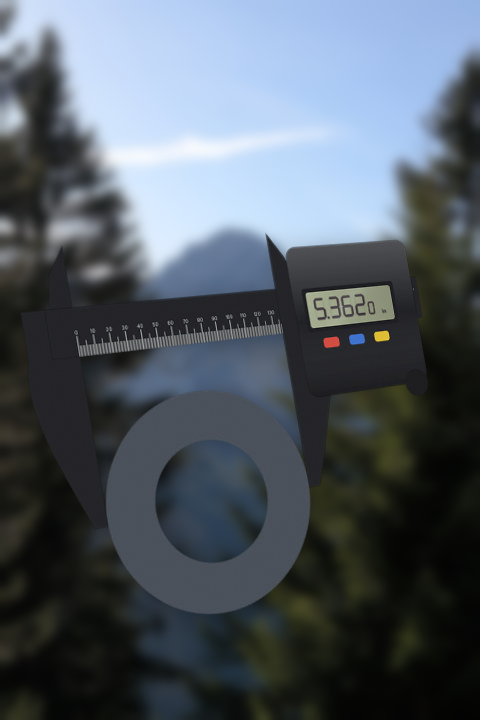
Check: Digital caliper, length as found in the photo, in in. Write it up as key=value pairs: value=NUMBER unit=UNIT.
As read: value=5.3620 unit=in
